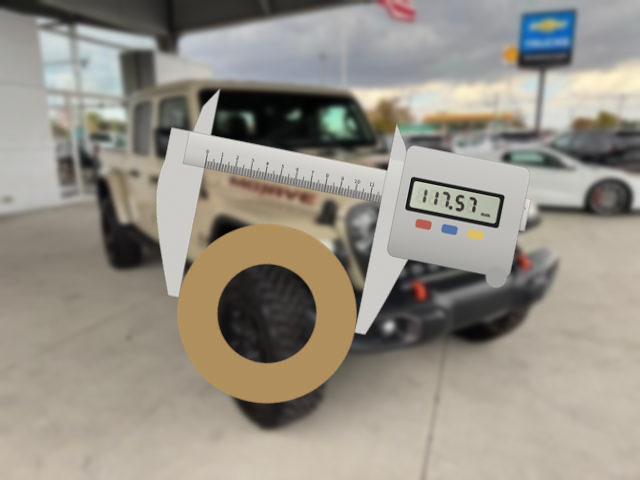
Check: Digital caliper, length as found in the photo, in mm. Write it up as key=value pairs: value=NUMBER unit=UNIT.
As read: value=117.57 unit=mm
